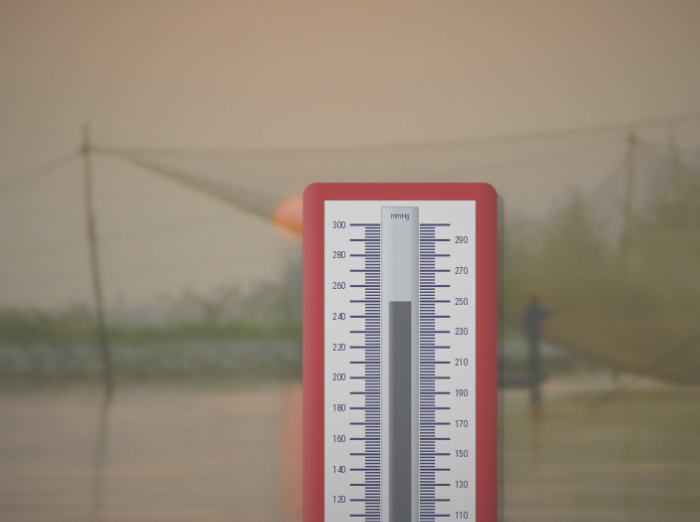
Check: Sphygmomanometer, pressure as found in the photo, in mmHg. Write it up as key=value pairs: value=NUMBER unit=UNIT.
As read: value=250 unit=mmHg
